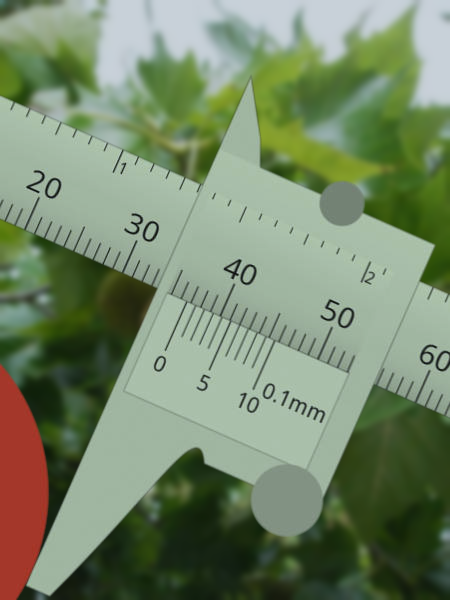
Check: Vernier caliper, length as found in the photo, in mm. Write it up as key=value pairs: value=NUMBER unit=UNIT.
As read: value=36.6 unit=mm
